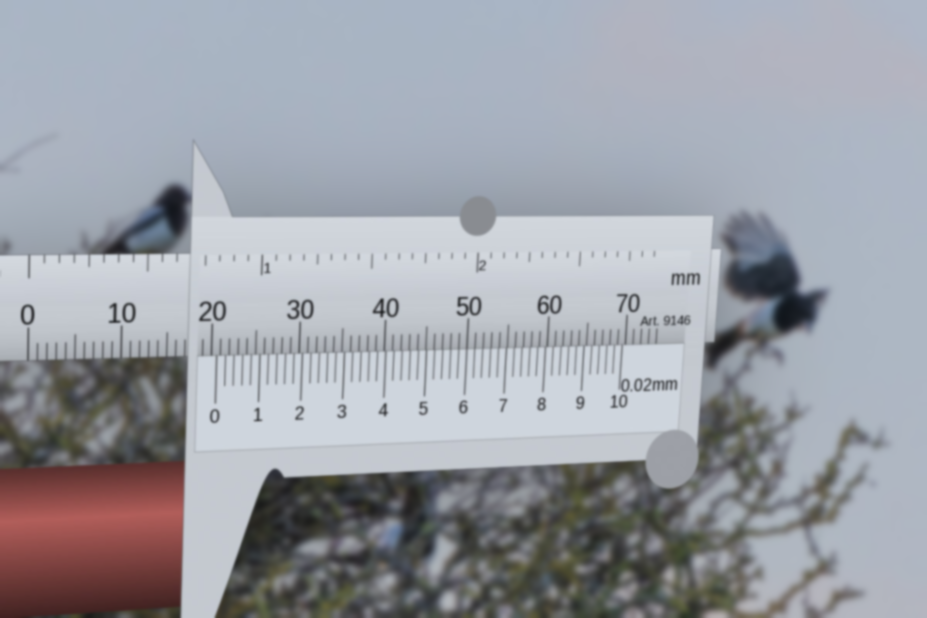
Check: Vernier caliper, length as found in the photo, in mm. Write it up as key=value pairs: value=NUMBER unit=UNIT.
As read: value=20.6 unit=mm
